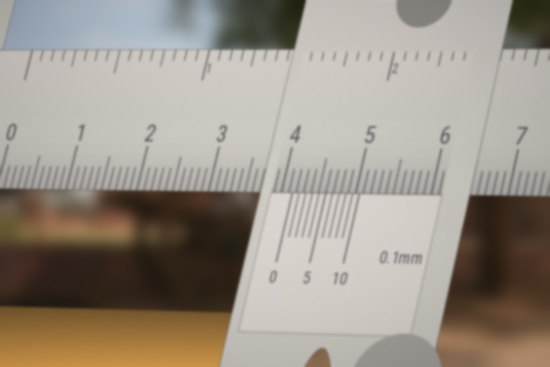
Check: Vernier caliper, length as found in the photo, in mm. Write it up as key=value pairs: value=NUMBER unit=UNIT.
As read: value=41.5 unit=mm
